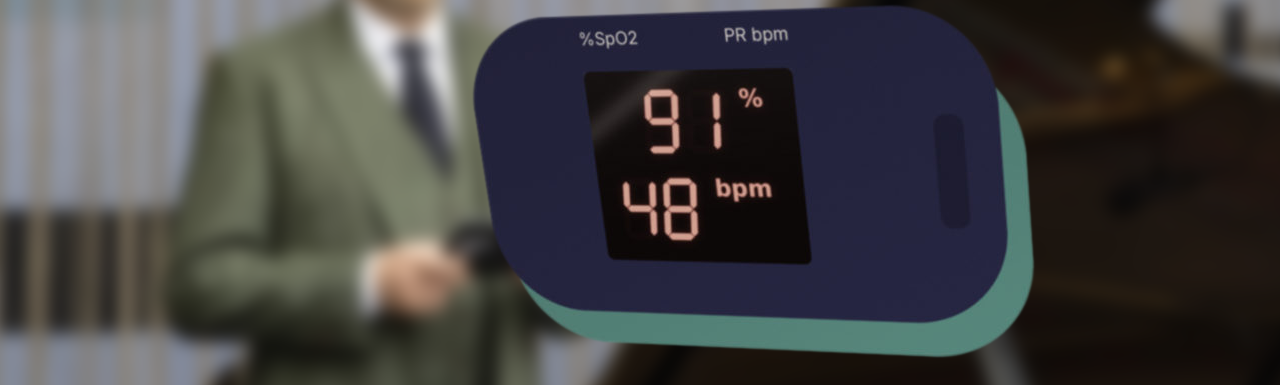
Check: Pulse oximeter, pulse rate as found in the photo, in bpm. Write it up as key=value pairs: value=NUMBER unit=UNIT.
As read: value=48 unit=bpm
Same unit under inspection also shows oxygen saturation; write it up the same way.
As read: value=91 unit=%
